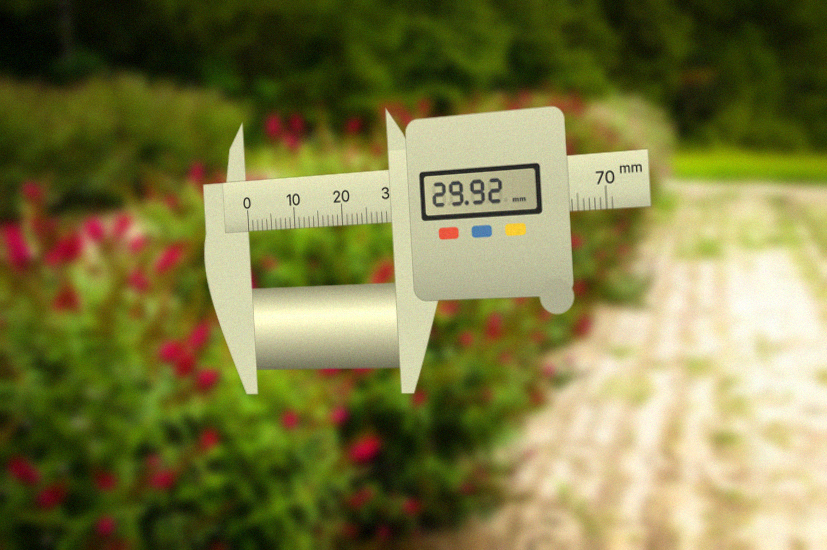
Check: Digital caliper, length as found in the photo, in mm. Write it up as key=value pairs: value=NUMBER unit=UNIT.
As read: value=29.92 unit=mm
